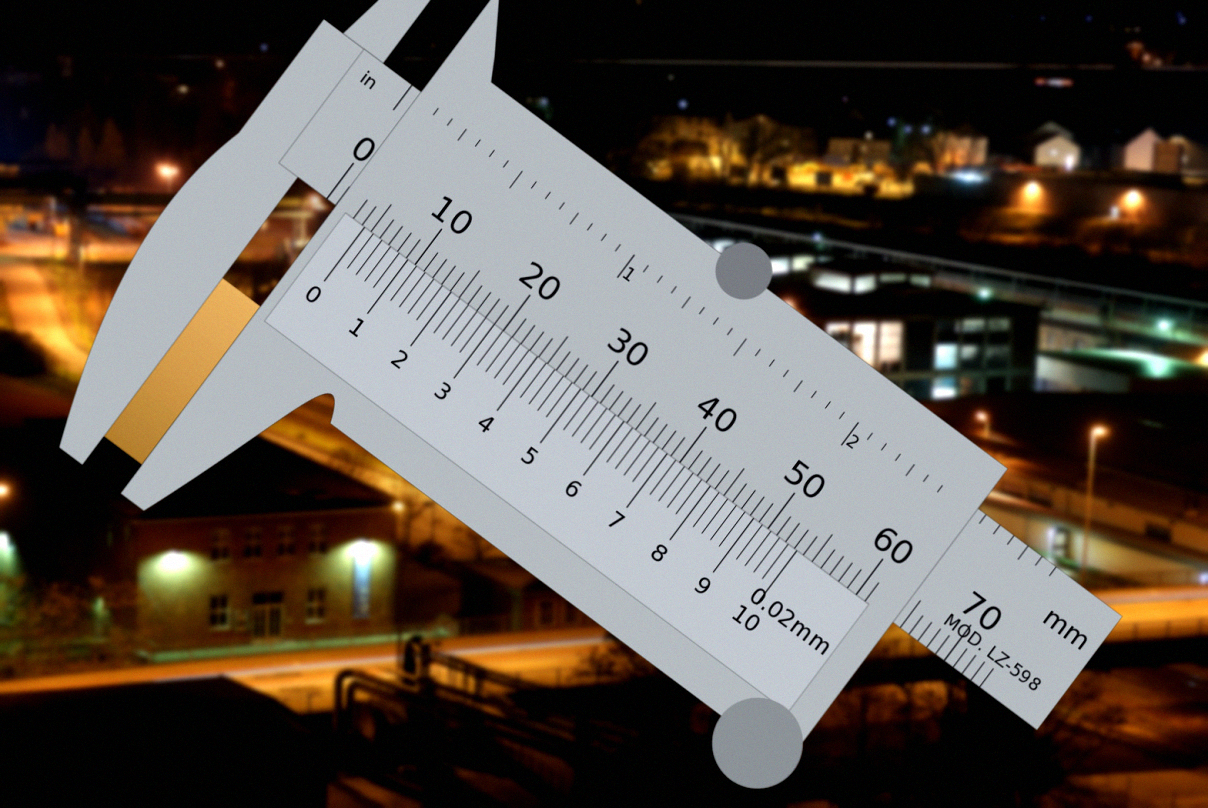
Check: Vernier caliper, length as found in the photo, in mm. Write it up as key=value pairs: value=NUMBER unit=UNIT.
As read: value=4.3 unit=mm
